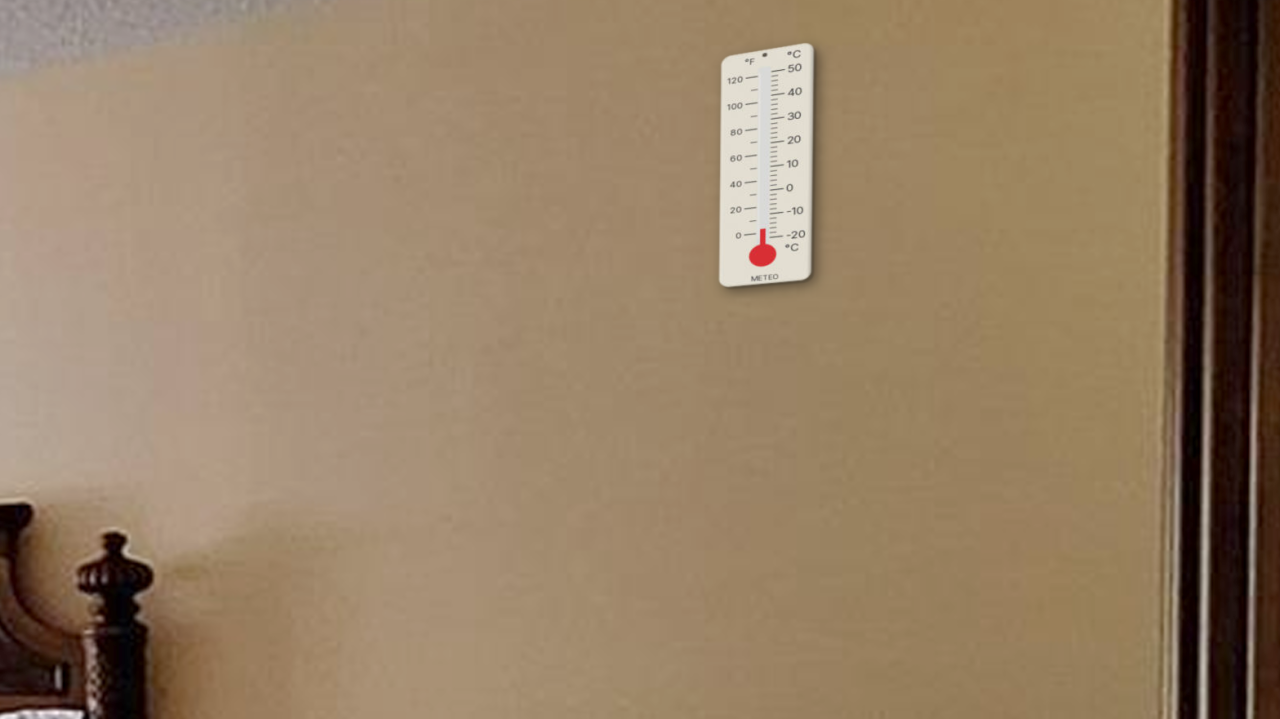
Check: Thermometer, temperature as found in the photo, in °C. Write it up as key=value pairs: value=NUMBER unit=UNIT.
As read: value=-16 unit=°C
